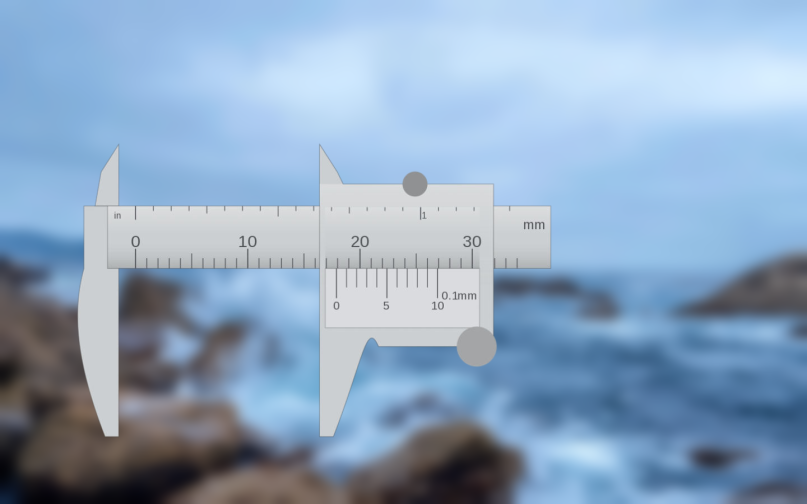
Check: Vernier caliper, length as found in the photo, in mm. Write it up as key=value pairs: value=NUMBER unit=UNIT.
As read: value=17.9 unit=mm
